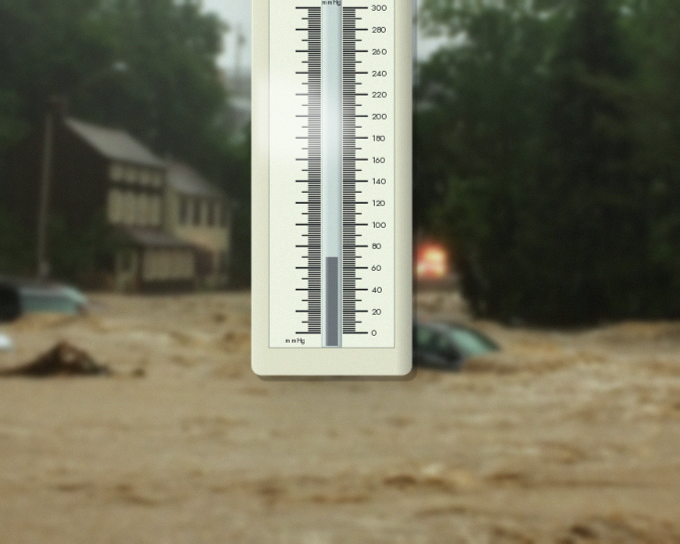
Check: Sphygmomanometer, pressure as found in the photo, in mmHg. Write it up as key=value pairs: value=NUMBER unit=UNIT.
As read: value=70 unit=mmHg
